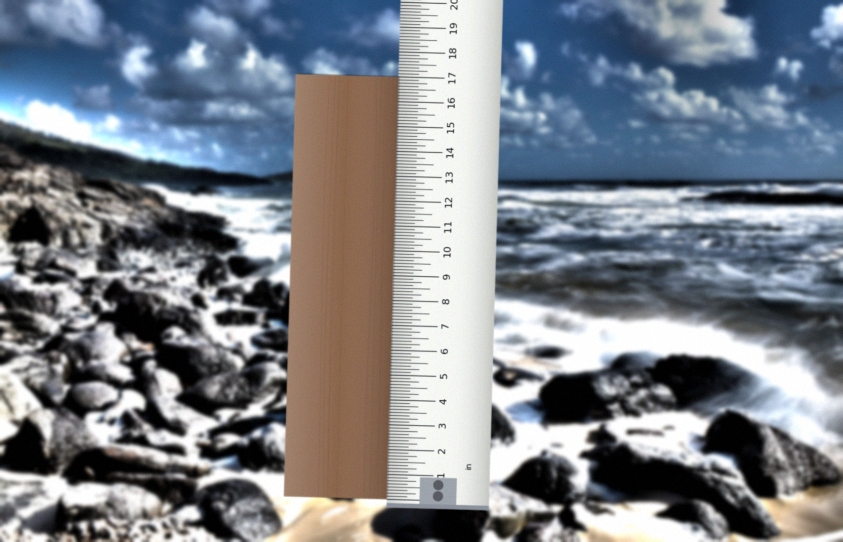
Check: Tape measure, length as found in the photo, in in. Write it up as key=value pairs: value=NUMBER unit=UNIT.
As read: value=17 unit=in
